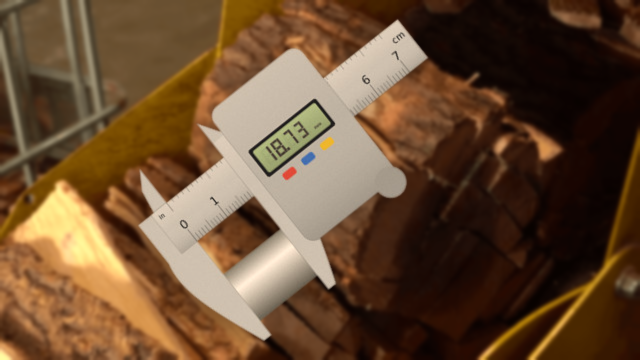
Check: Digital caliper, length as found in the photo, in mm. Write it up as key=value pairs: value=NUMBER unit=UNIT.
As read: value=18.73 unit=mm
